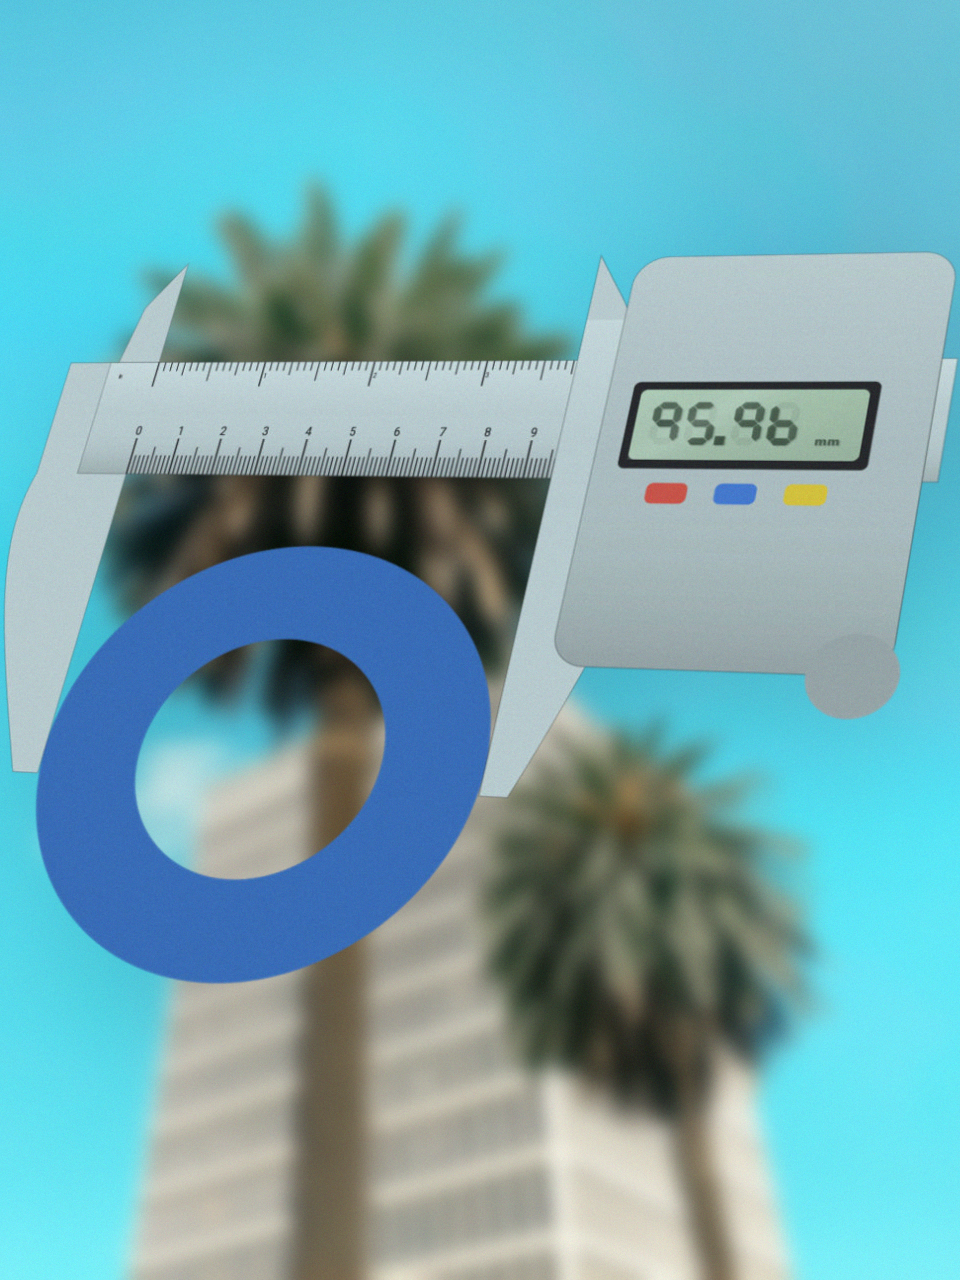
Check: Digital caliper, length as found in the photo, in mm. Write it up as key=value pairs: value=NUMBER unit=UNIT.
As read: value=95.96 unit=mm
